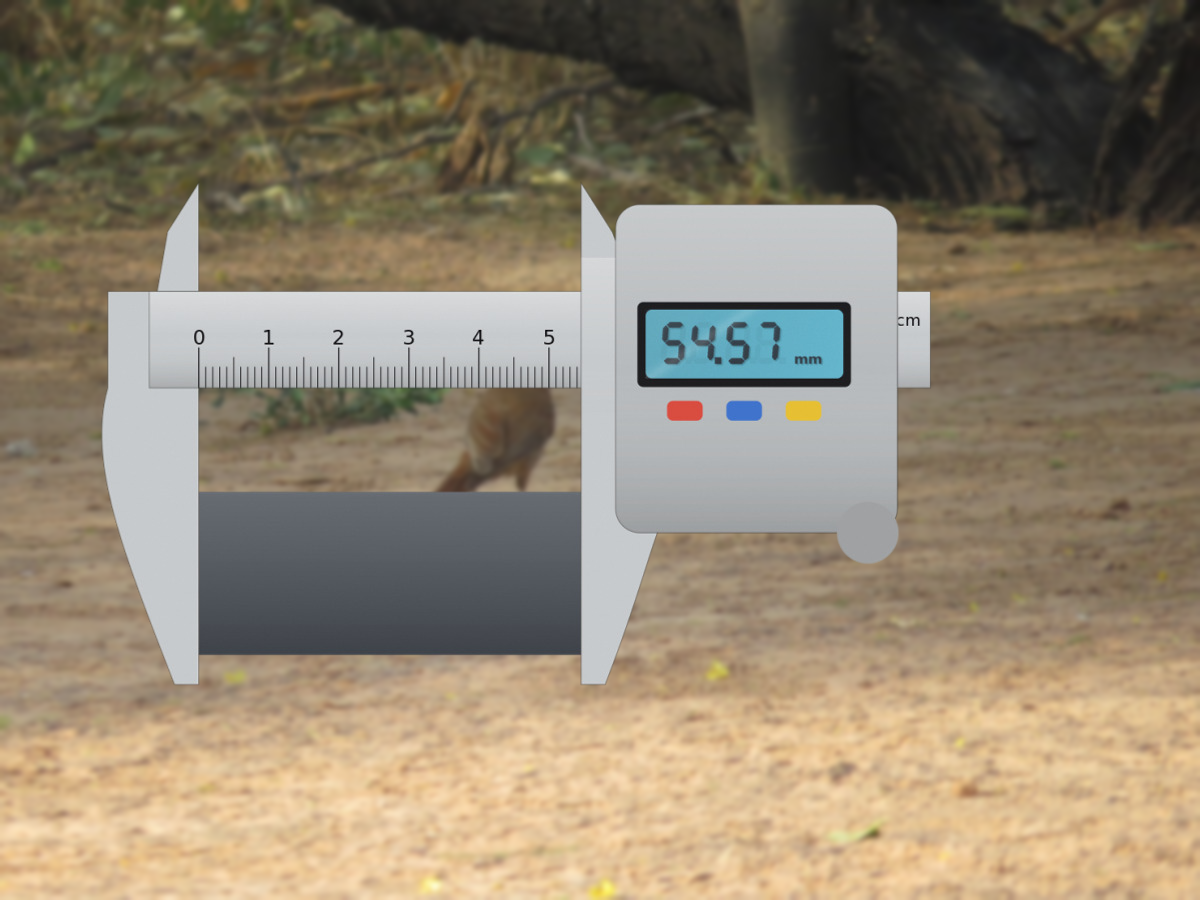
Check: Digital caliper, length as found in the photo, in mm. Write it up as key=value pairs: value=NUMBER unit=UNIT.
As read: value=54.57 unit=mm
